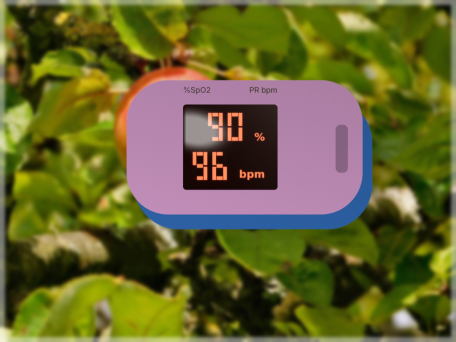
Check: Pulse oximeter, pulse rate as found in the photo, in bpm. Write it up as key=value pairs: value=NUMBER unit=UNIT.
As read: value=96 unit=bpm
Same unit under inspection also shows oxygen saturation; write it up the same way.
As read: value=90 unit=%
